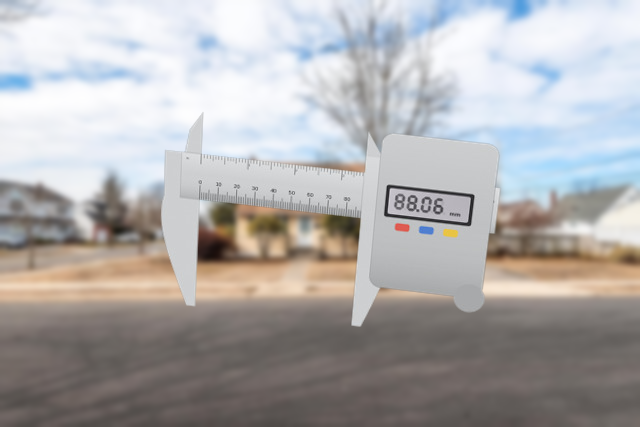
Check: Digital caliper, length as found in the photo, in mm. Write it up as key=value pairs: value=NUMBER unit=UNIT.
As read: value=88.06 unit=mm
